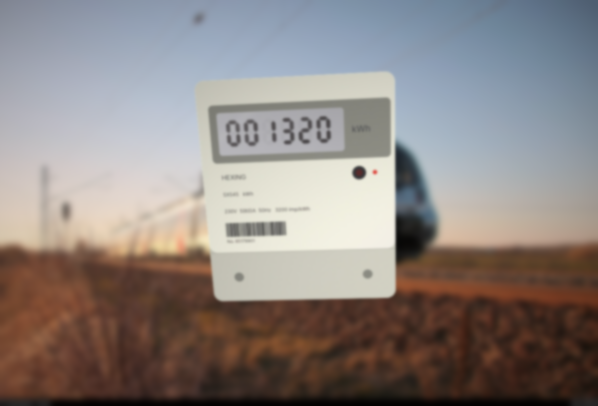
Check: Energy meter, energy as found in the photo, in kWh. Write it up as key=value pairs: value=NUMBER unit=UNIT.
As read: value=1320 unit=kWh
